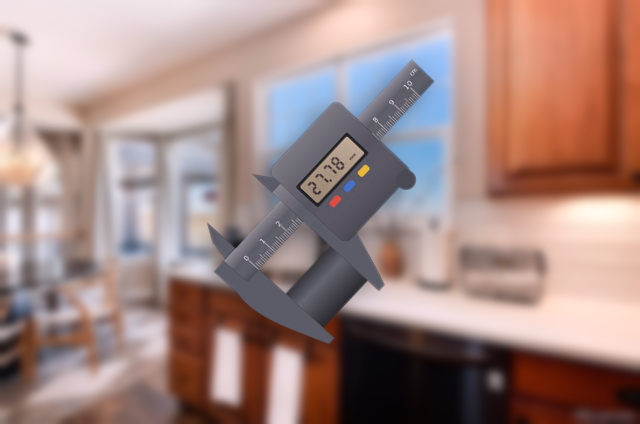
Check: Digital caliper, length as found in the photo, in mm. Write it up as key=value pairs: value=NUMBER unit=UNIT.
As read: value=27.78 unit=mm
